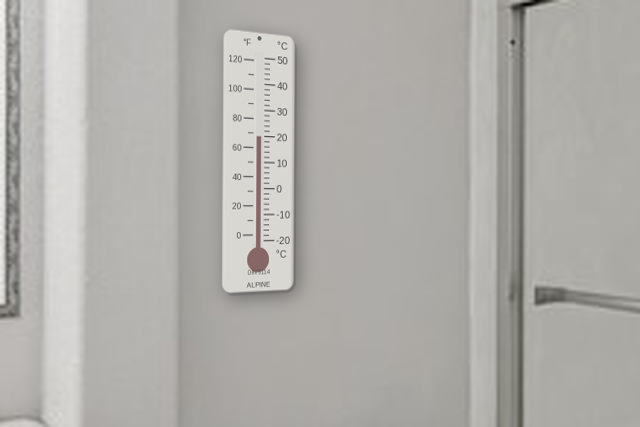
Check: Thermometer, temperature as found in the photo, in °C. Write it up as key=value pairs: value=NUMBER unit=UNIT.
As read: value=20 unit=°C
